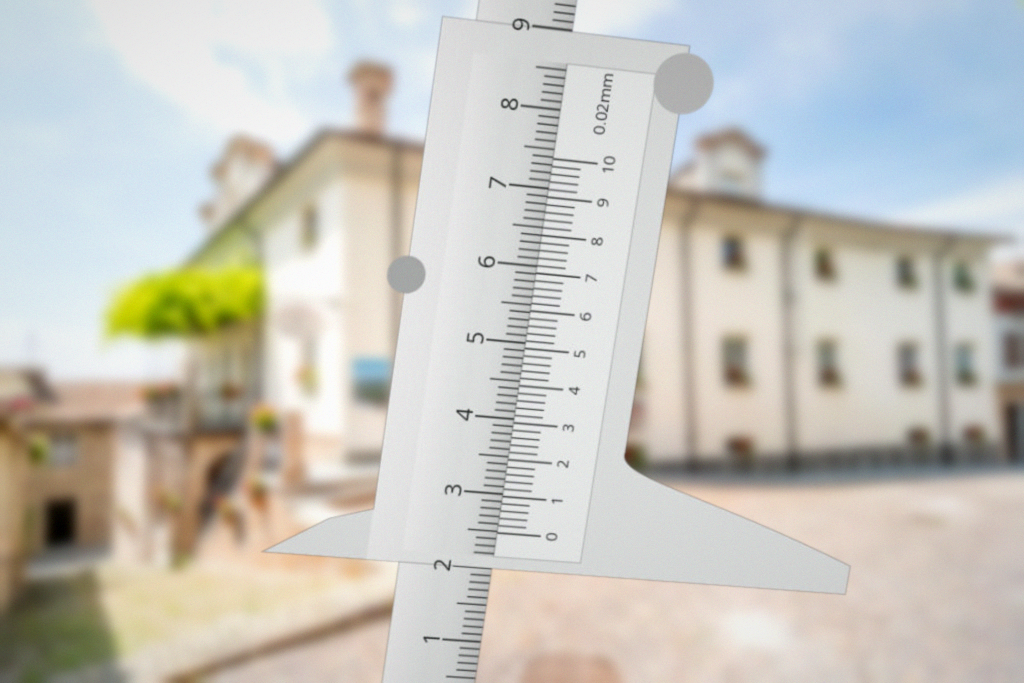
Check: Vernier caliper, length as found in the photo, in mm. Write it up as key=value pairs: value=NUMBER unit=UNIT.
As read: value=24.8 unit=mm
